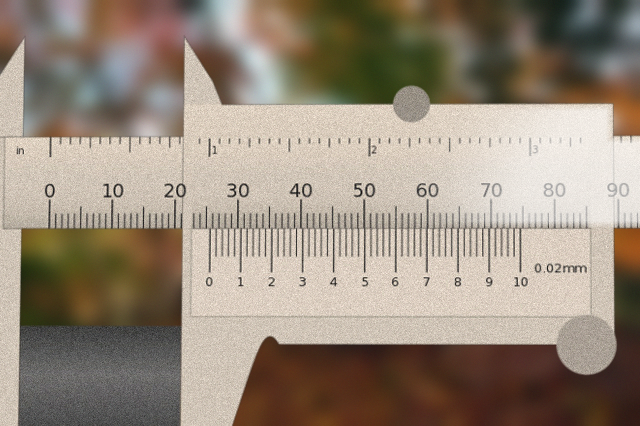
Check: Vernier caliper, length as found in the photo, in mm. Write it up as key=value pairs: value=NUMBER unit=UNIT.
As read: value=25.6 unit=mm
